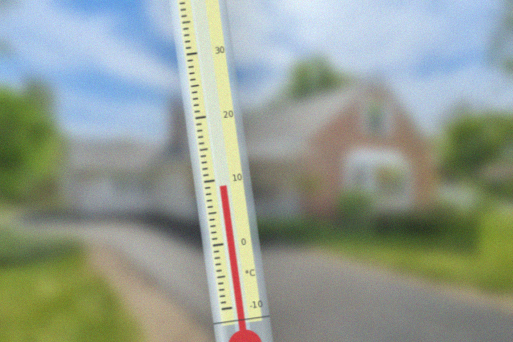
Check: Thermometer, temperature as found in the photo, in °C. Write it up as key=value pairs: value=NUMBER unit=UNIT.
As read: value=9 unit=°C
